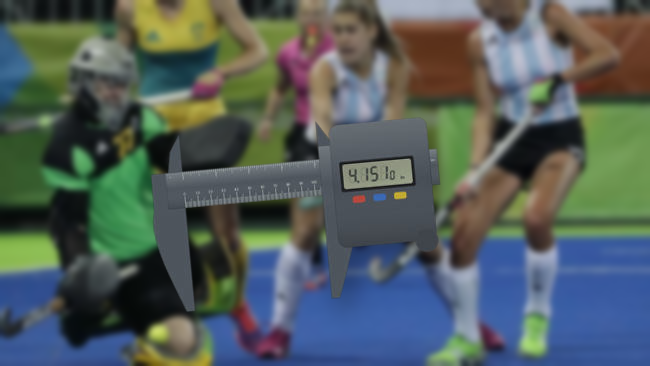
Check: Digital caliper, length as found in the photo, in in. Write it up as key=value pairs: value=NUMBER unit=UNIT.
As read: value=4.1510 unit=in
